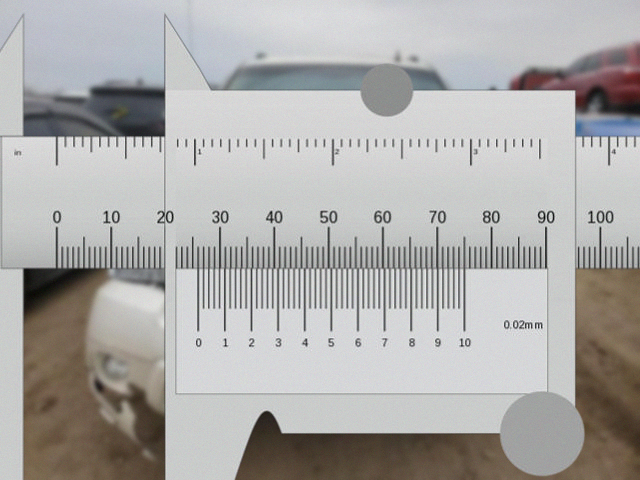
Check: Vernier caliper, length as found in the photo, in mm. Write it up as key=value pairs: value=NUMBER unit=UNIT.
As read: value=26.0 unit=mm
